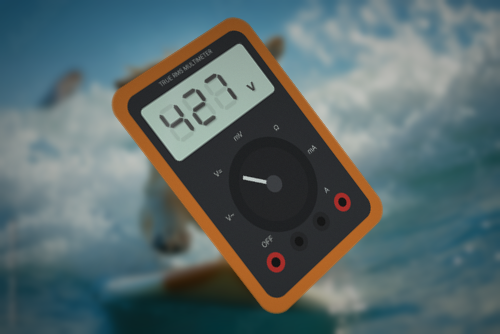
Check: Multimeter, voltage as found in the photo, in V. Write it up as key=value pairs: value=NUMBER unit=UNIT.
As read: value=427 unit=V
